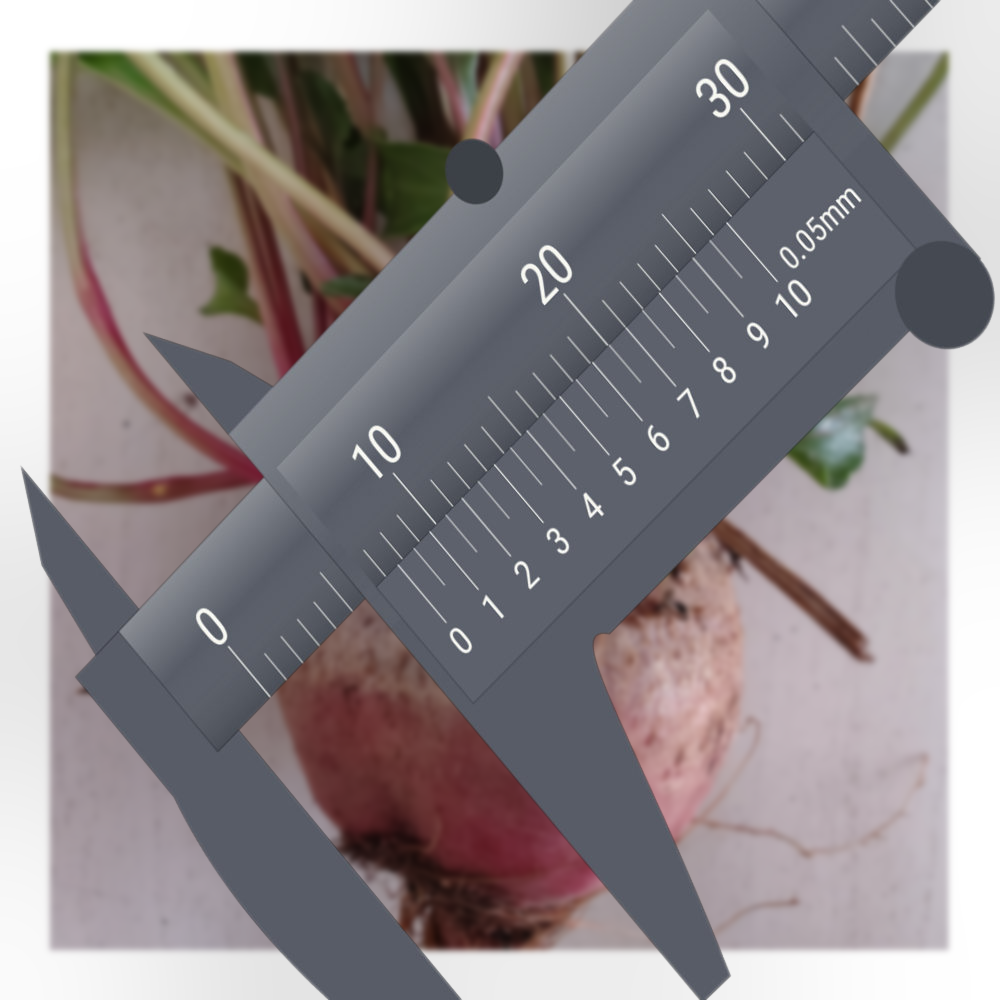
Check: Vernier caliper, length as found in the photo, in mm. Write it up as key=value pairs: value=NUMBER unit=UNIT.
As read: value=7.70 unit=mm
